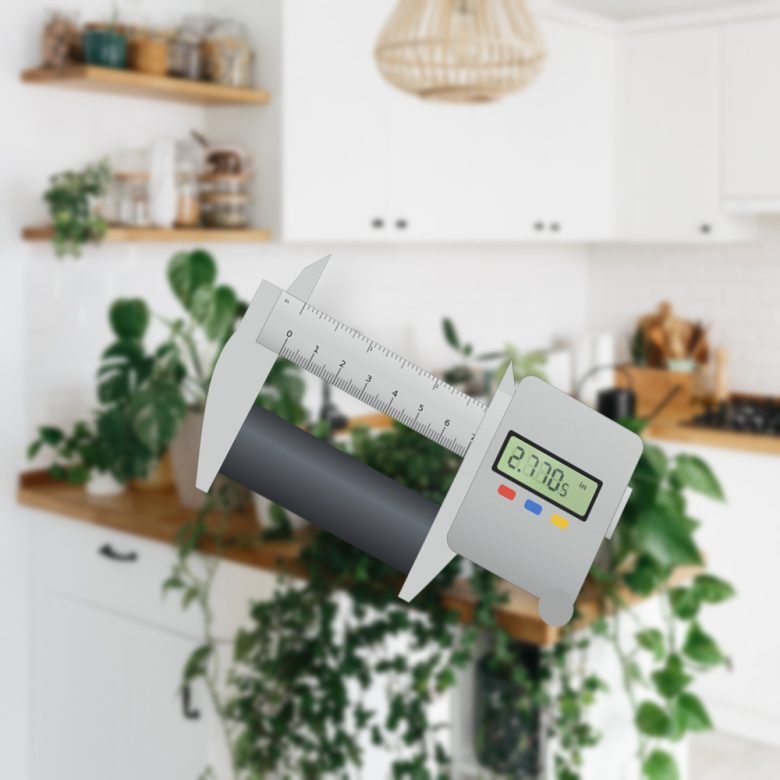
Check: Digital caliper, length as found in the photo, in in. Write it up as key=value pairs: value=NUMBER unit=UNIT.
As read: value=2.7705 unit=in
